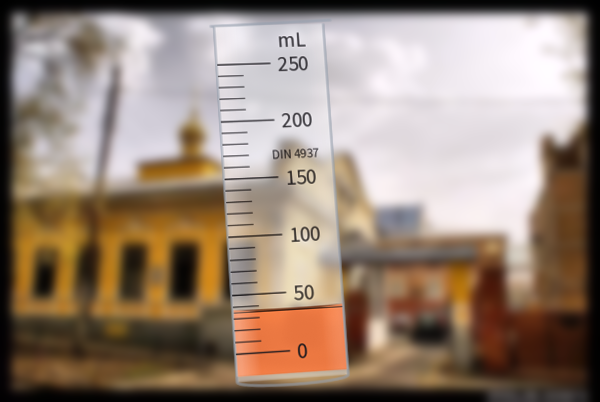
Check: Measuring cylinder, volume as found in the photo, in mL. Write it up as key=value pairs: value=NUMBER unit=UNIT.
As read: value=35 unit=mL
